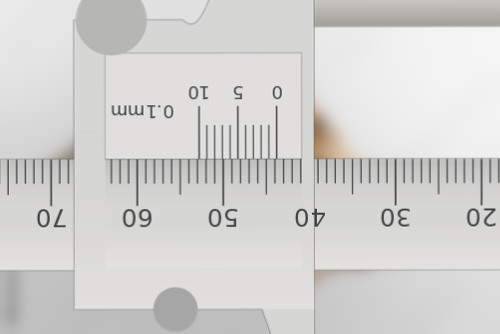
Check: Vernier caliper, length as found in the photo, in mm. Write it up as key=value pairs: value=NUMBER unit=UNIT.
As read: value=43.8 unit=mm
